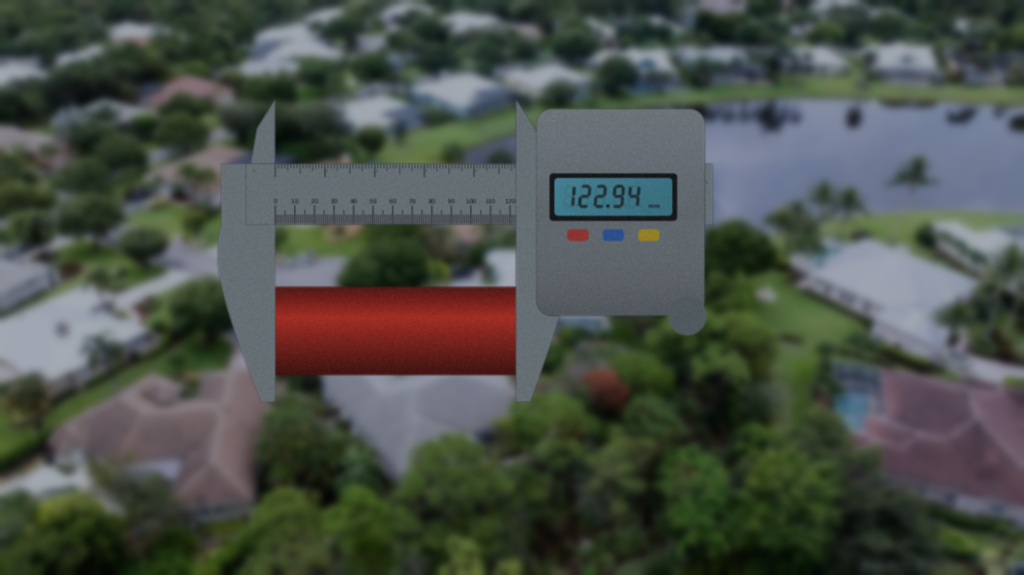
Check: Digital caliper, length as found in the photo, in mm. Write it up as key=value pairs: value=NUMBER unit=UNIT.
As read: value=122.94 unit=mm
